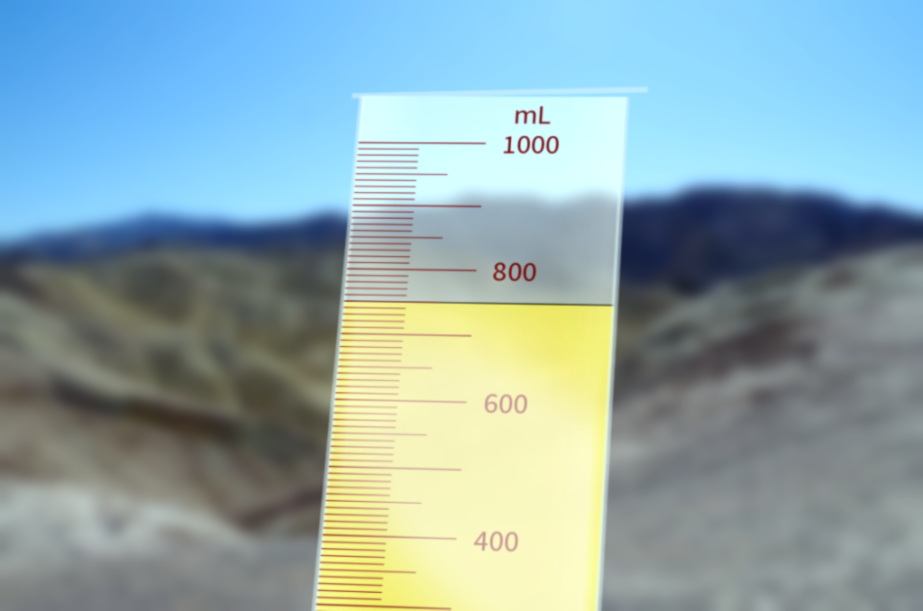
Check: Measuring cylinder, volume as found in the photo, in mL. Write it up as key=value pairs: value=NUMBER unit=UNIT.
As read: value=750 unit=mL
